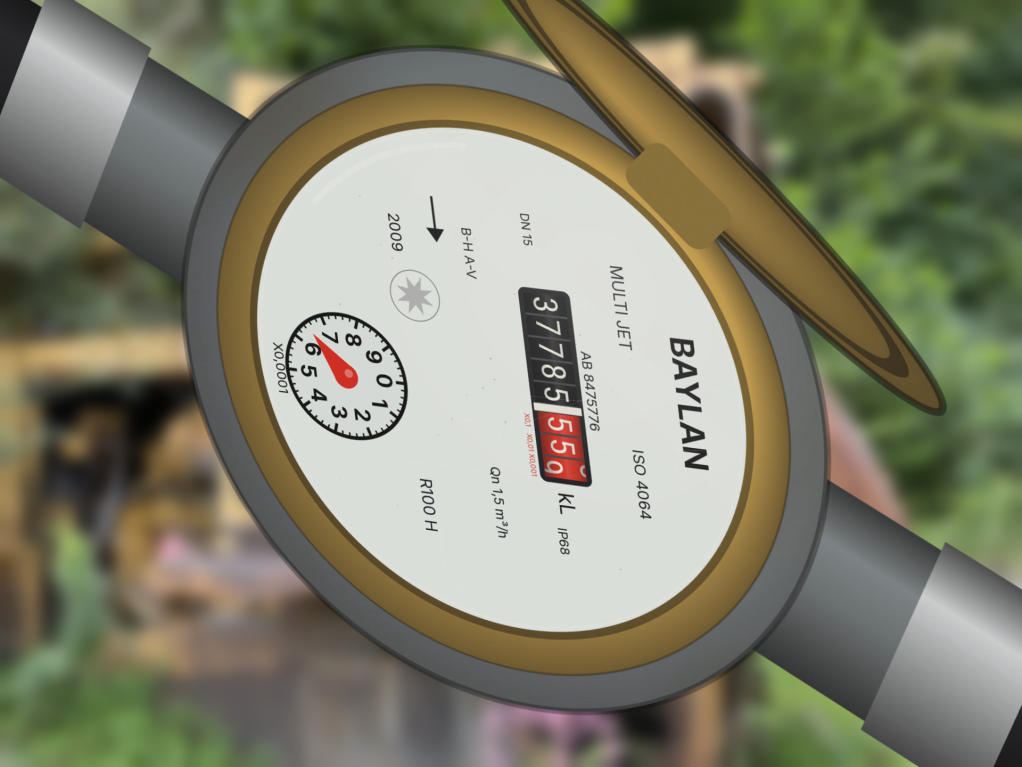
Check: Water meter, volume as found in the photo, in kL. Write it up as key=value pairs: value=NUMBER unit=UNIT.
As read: value=37785.5586 unit=kL
